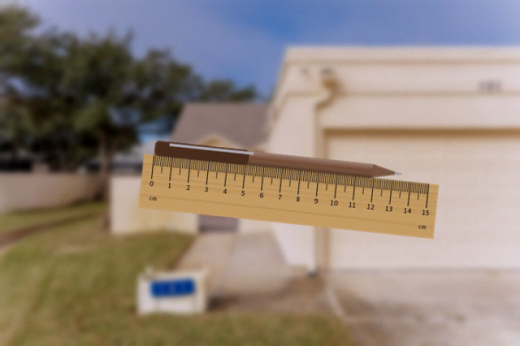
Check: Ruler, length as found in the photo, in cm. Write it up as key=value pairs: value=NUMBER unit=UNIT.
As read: value=13.5 unit=cm
